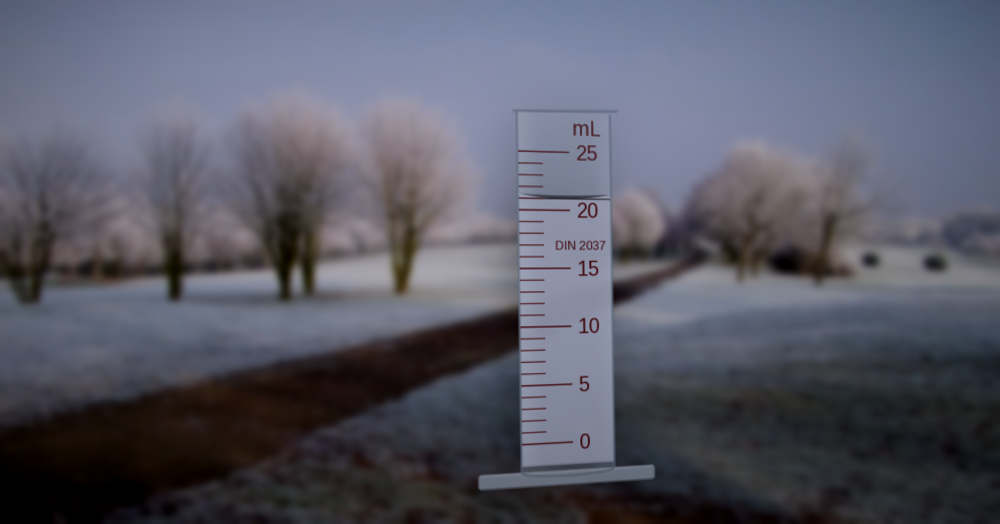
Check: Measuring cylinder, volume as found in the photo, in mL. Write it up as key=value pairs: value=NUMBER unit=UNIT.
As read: value=21 unit=mL
